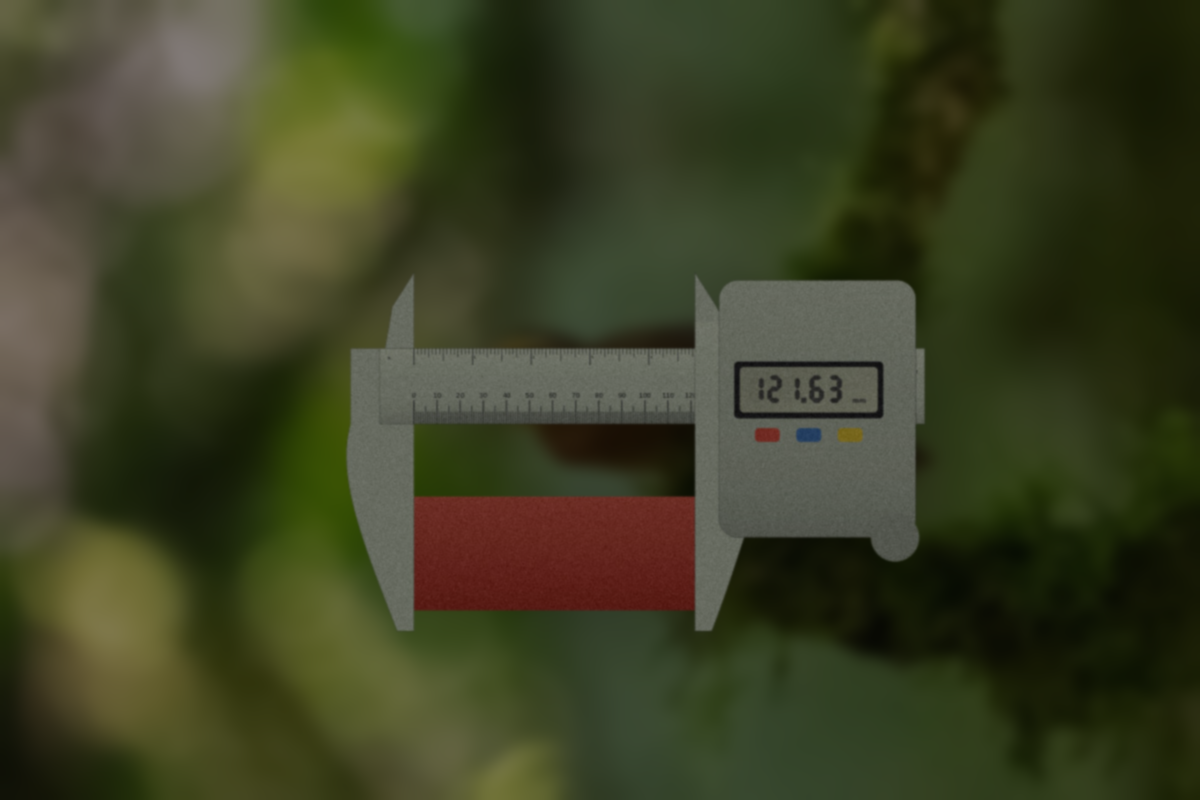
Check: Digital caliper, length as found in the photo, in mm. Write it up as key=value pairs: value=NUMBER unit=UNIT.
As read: value=121.63 unit=mm
